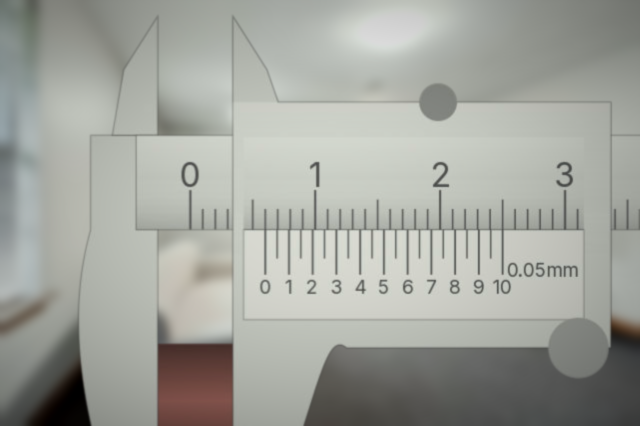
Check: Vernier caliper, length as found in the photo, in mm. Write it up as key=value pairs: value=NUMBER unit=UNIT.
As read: value=6.0 unit=mm
